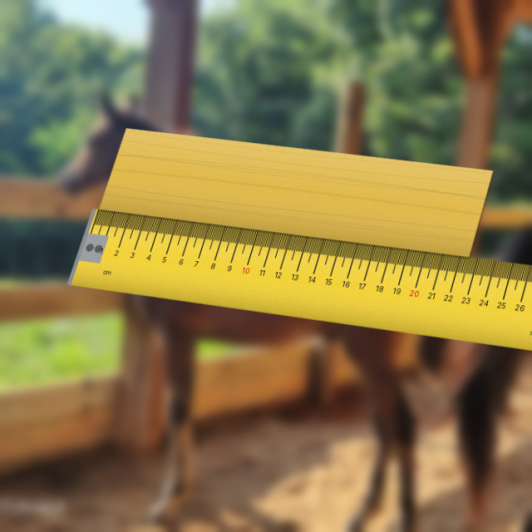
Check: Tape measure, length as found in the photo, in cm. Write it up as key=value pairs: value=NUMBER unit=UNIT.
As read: value=22.5 unit=cm
